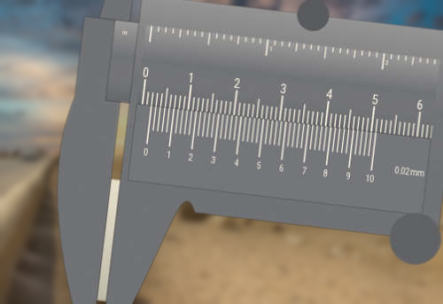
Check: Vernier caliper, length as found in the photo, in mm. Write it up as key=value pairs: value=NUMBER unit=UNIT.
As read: value=2.0 unit=mm
